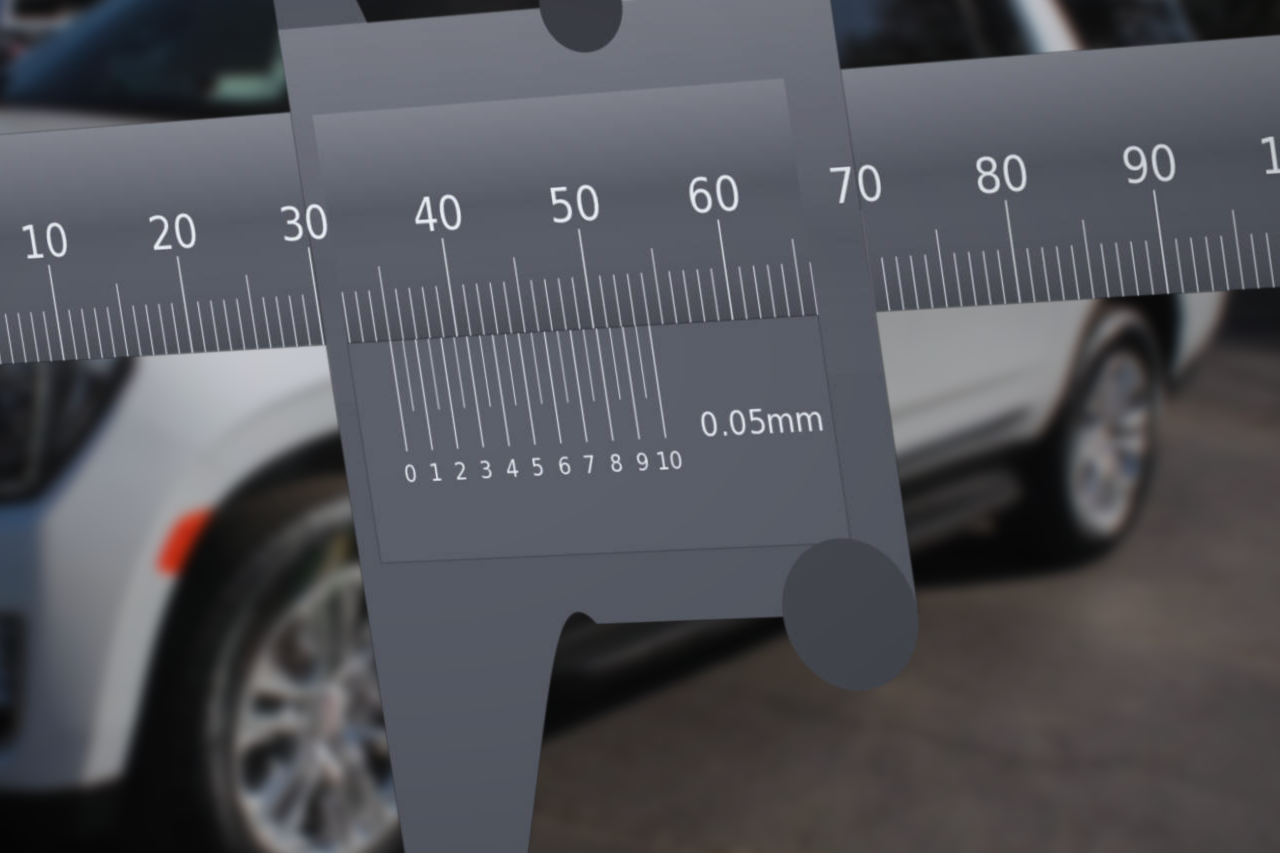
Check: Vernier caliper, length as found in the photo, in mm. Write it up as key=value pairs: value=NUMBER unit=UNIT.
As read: value=35.0 unit=mm
